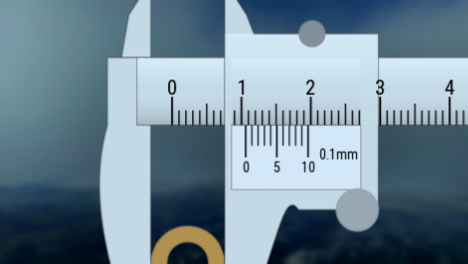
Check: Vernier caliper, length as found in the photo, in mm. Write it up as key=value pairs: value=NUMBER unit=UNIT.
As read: value=10.6 unit=mm
